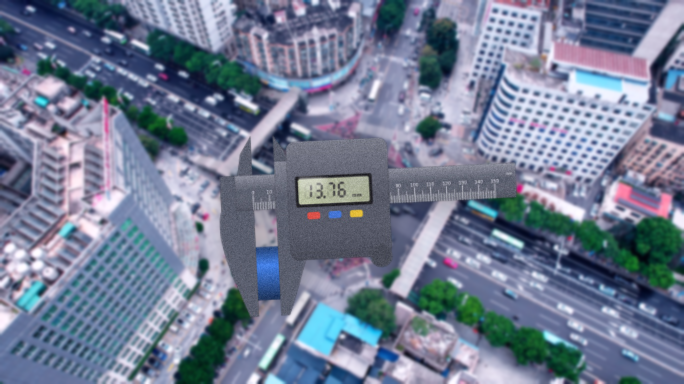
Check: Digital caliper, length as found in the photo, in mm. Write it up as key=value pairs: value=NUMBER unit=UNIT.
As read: value=13.76 unit=mm
